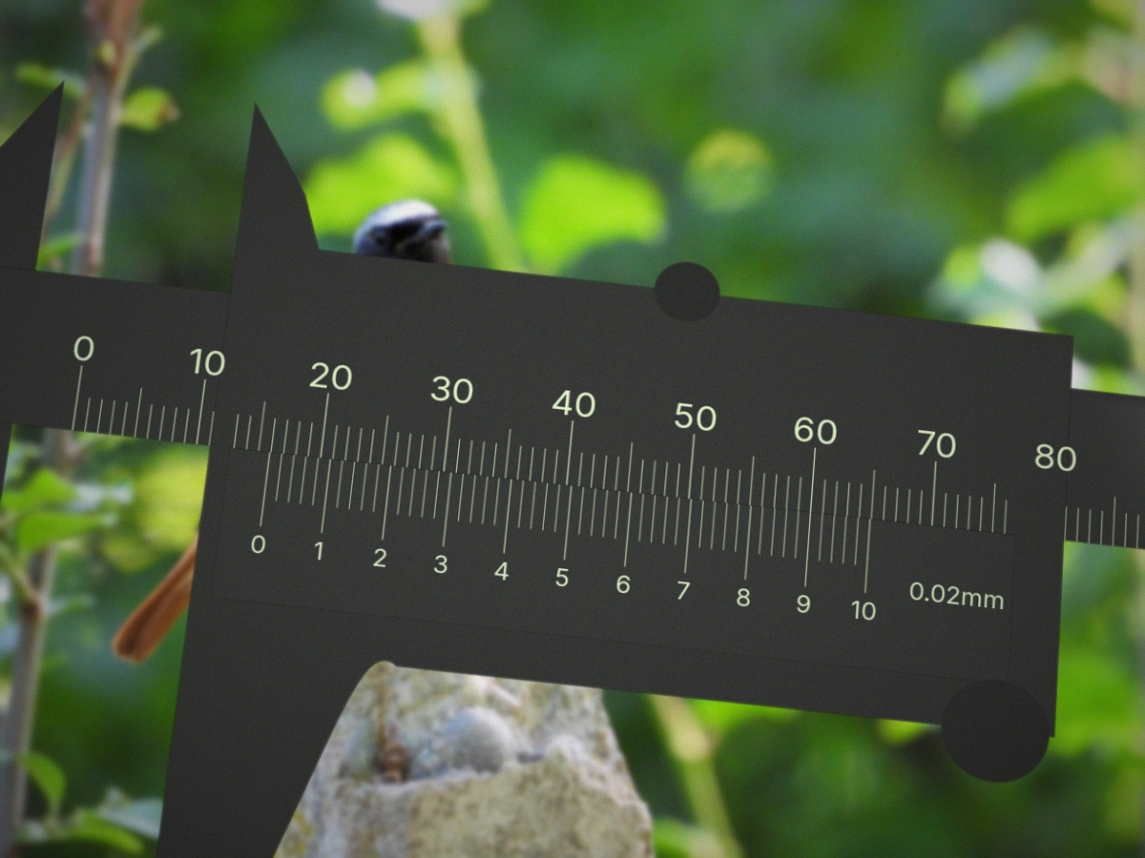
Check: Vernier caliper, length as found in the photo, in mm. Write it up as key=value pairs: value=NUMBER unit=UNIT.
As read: value=15.9 unit=mm
